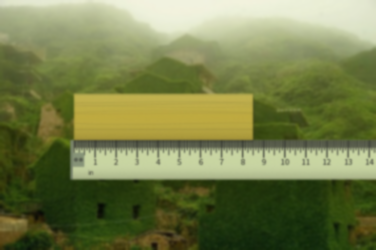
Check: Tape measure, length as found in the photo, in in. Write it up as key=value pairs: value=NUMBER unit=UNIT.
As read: value=8.5 unit=in
